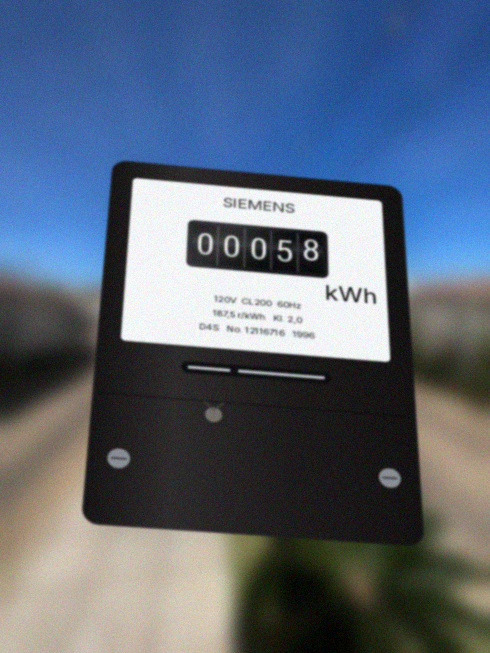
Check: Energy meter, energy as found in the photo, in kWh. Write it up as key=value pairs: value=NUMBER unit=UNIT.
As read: value=58 unit=kWh
